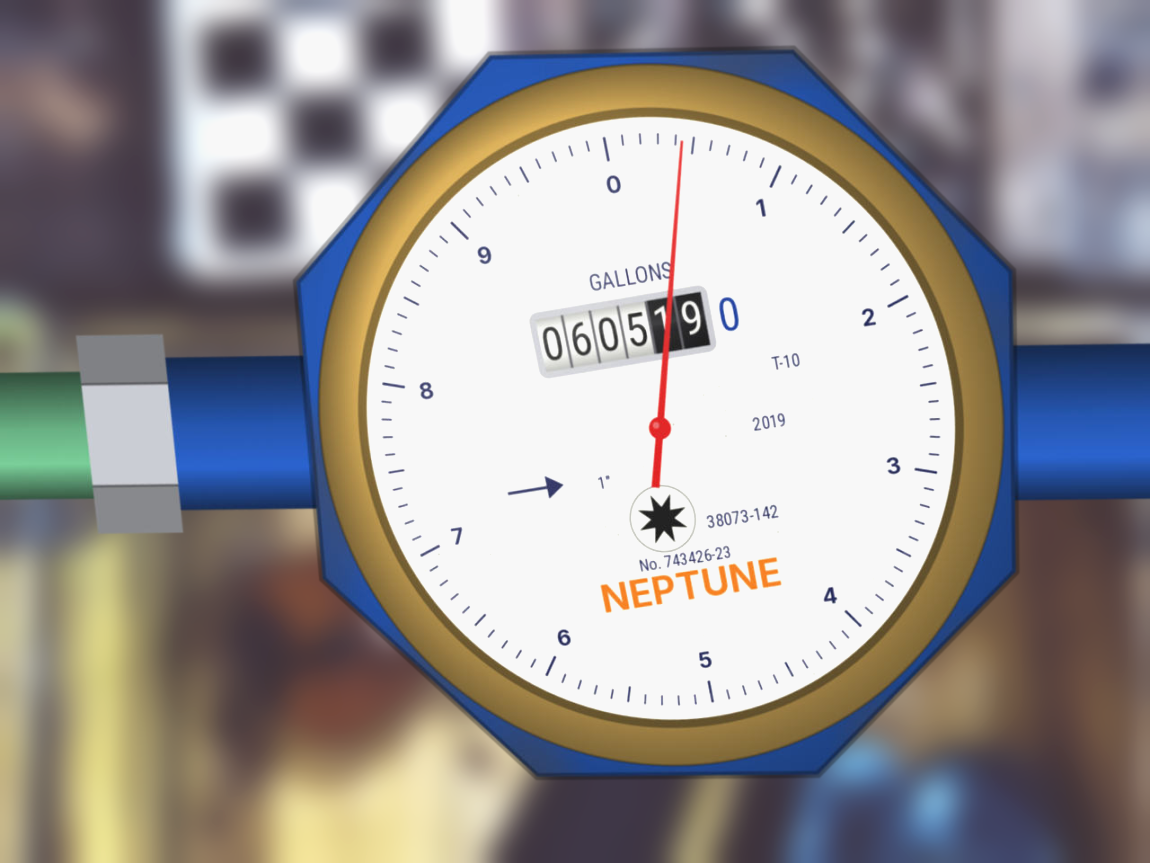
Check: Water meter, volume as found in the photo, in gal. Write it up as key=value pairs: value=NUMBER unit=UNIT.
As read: value=605190.4 unit=gal
